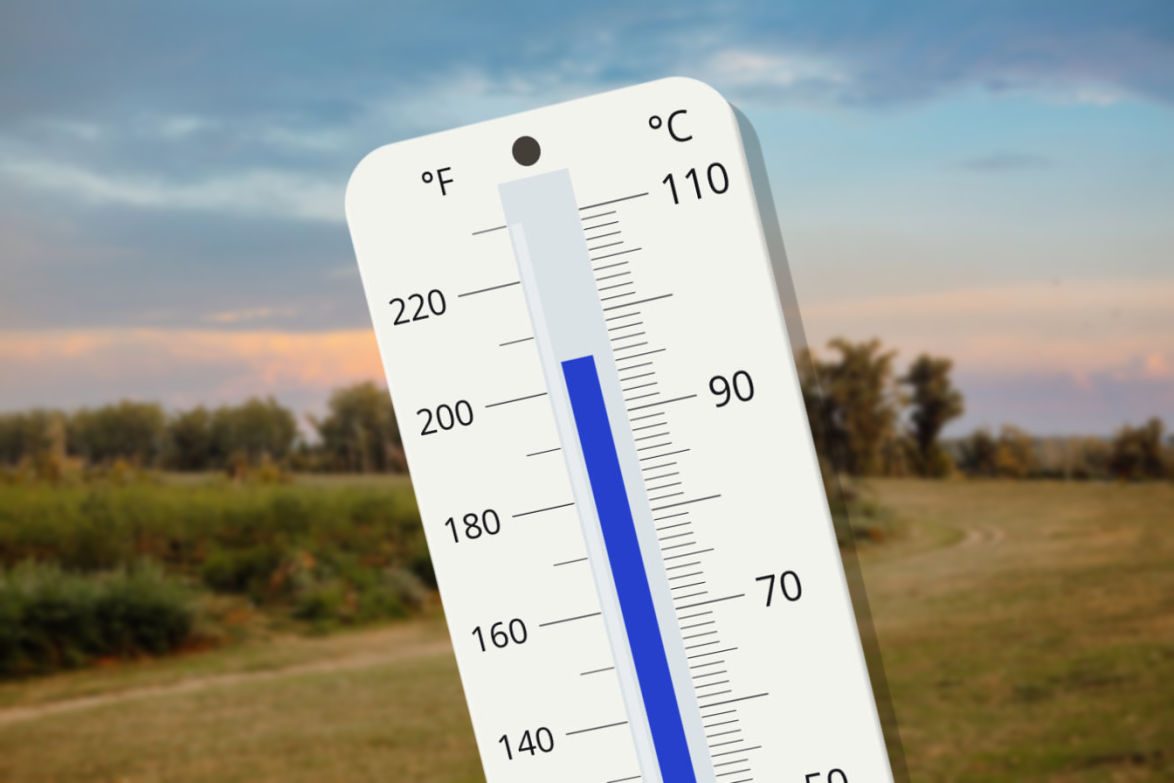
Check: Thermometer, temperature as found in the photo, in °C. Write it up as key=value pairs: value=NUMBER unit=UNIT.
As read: value=96 unit=°C
